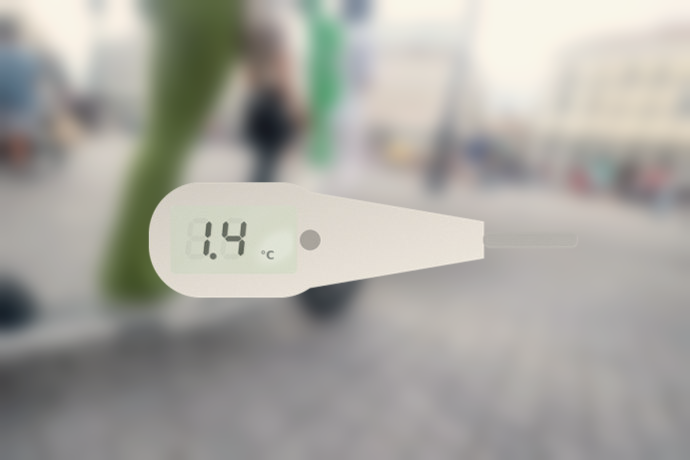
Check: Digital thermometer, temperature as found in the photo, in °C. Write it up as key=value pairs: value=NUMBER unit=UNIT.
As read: value=1.4 unit=°C
